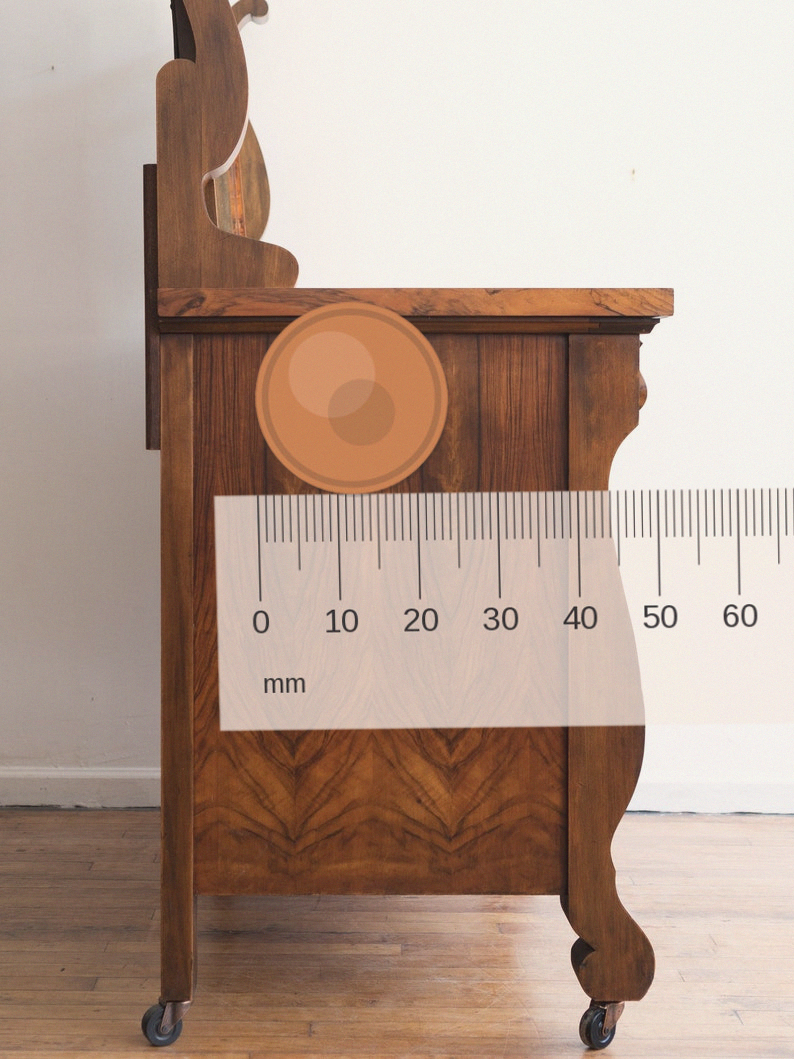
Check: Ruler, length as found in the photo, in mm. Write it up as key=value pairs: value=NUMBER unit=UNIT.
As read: value=24 unit=mm
